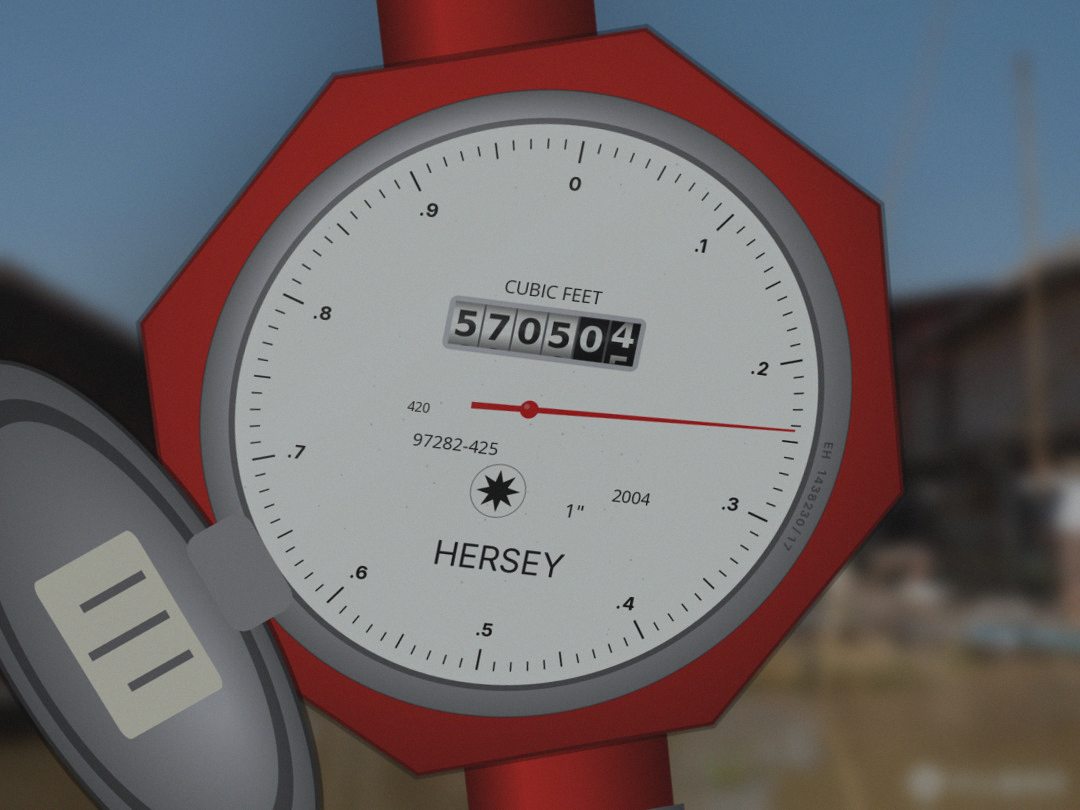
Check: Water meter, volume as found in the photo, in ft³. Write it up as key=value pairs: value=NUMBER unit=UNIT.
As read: value=570504.24 unit=ft³
